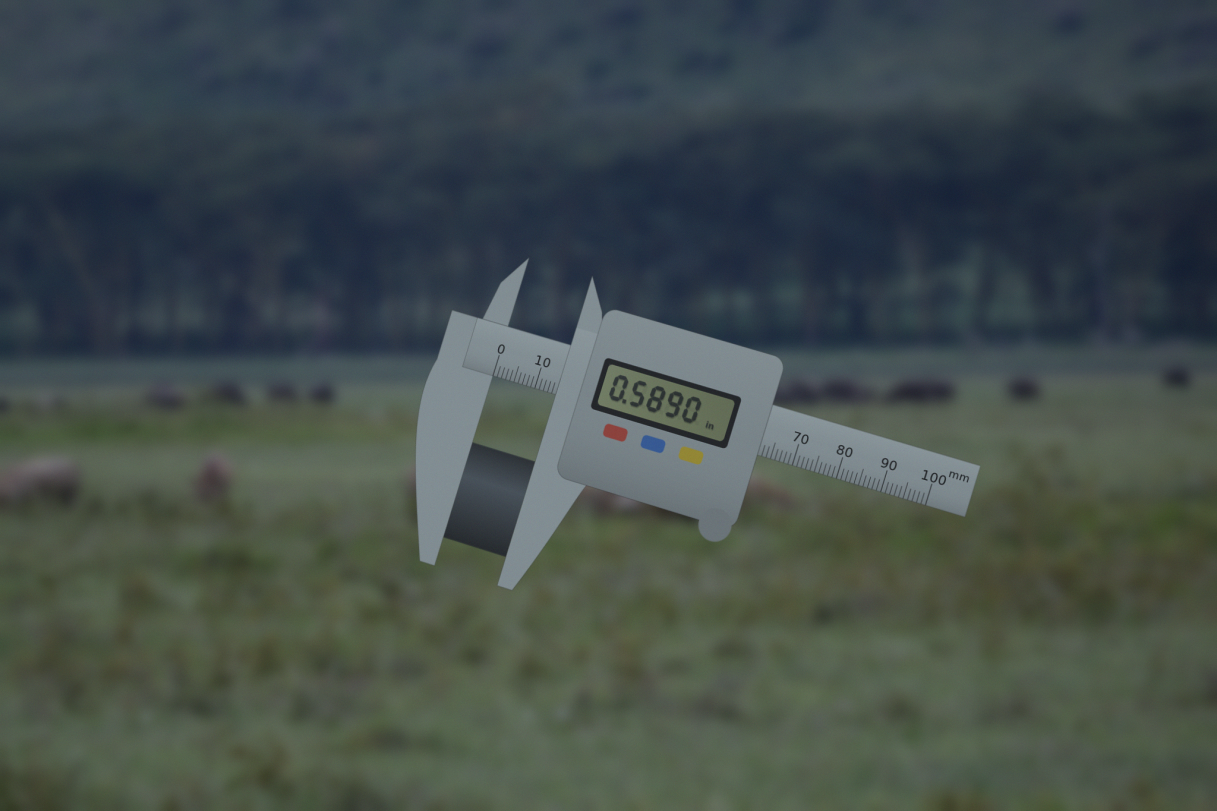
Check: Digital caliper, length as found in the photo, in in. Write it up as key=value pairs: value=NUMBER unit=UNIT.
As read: value=0.5890 unit=in
